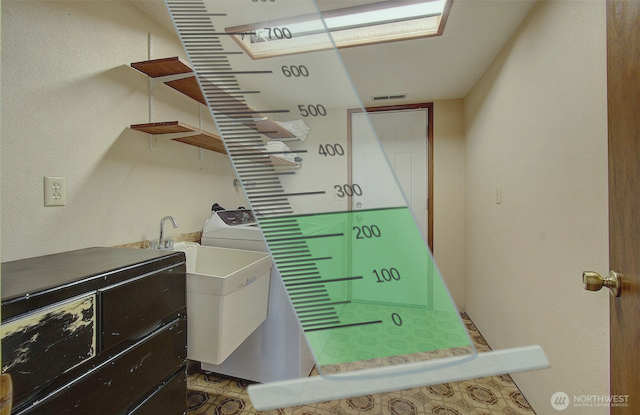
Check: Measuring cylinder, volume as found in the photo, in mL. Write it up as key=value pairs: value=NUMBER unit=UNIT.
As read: value=250 unit=mL
